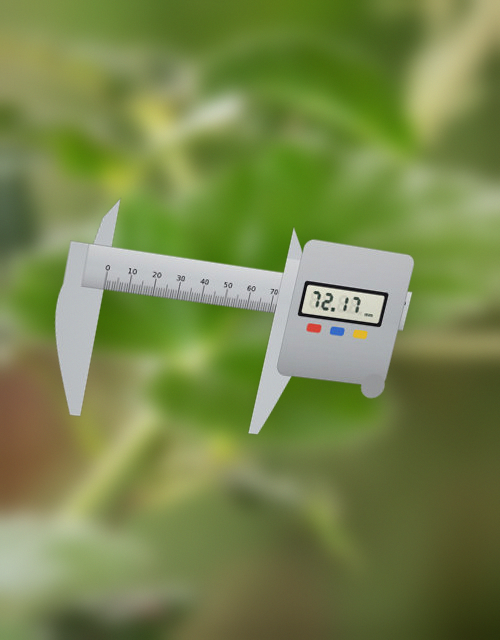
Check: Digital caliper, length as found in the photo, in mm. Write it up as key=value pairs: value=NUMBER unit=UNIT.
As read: value=72.17 unit=mm
